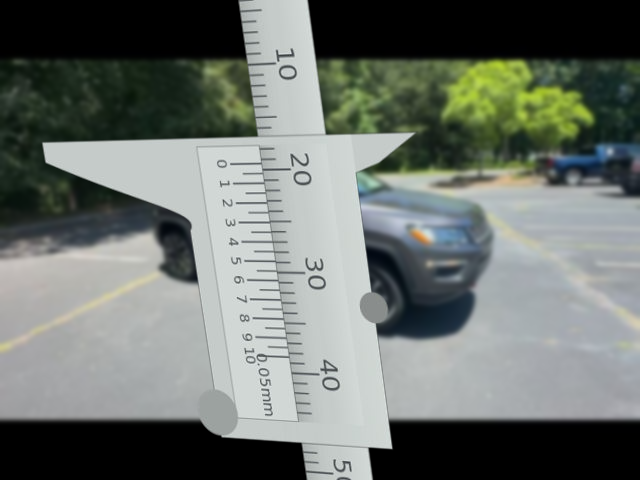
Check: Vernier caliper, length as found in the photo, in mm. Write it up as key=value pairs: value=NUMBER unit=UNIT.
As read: value=19.4 unit=mm
